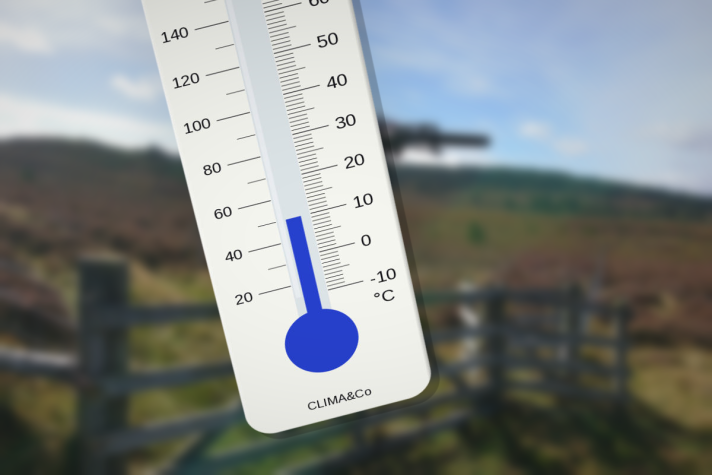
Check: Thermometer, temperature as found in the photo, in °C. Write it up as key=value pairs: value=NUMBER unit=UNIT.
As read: value=10 unit=°C
